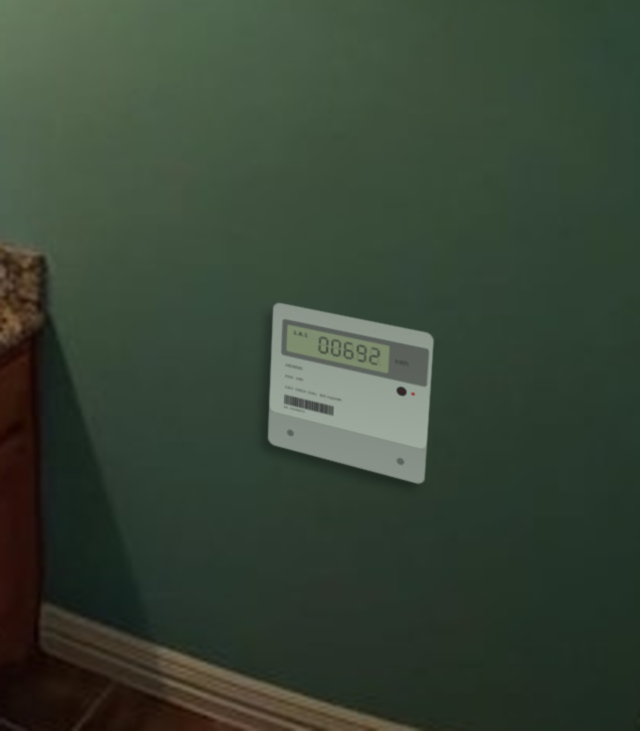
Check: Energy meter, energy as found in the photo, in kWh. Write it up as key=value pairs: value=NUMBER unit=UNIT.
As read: value=692 unit=kWh
